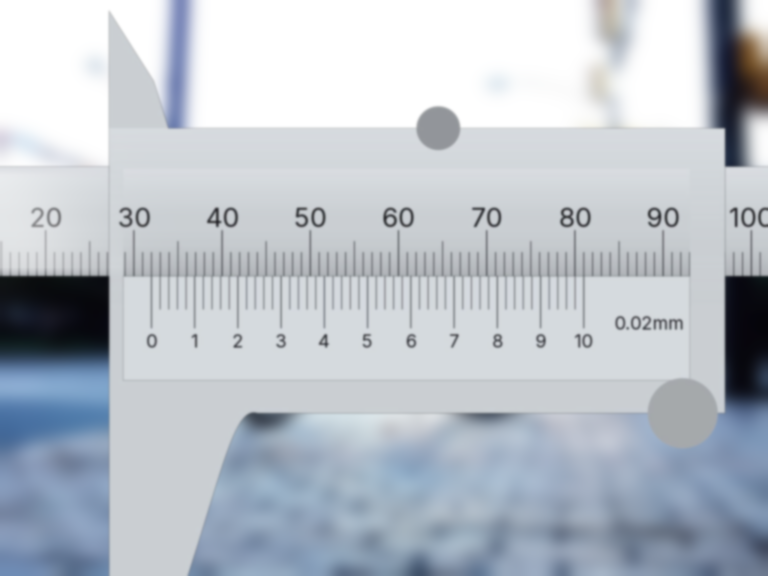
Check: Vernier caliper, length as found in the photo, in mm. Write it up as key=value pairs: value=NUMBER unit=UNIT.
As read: value=32.0 unit=mm
